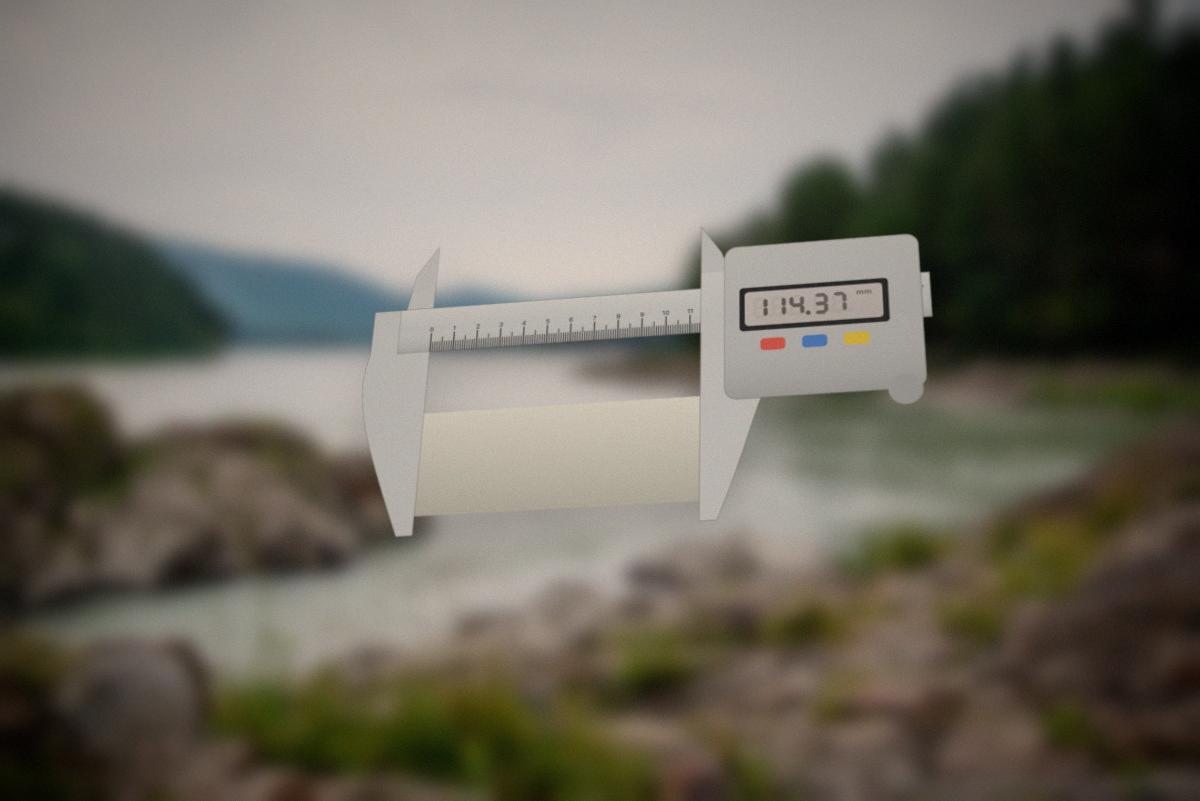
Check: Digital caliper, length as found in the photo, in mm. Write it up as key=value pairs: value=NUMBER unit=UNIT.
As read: value=114.37 unit=mm
